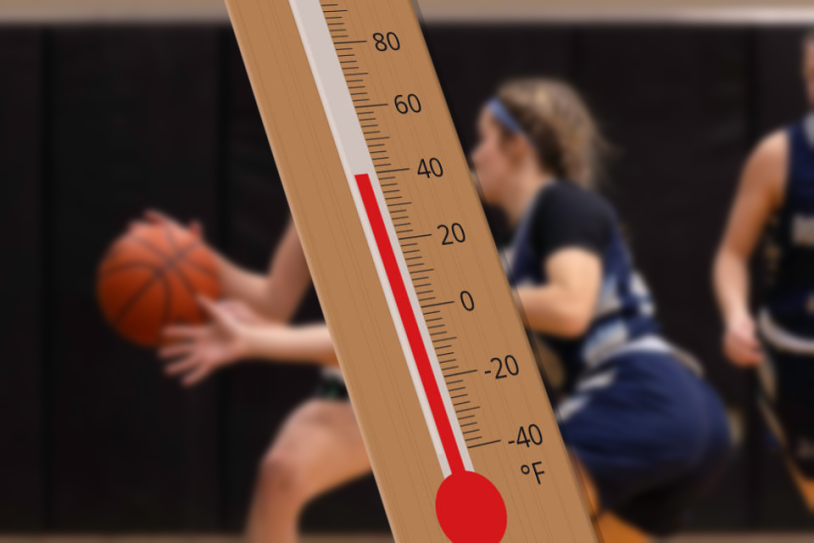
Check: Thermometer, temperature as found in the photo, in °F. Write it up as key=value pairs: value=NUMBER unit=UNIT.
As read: value=40 unit=°F
